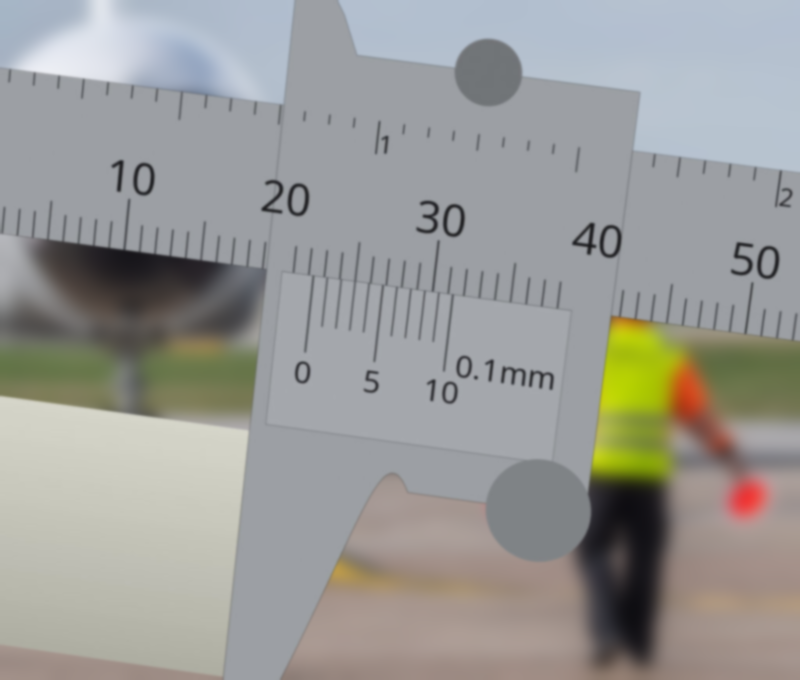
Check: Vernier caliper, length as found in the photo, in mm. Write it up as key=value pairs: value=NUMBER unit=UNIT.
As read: value=22.3 unit=mm
